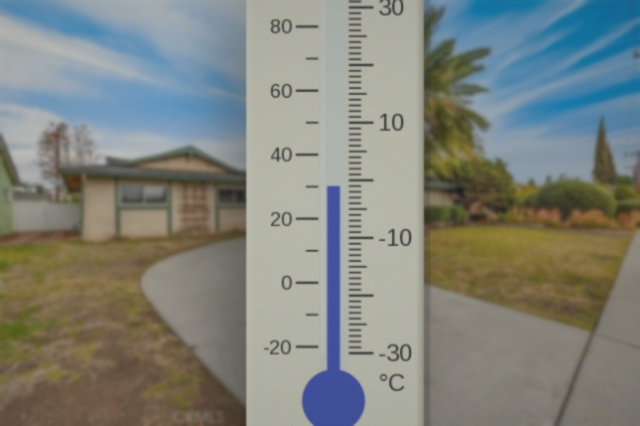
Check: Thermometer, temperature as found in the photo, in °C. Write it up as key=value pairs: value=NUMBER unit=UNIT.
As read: value=-1 unit=°C
